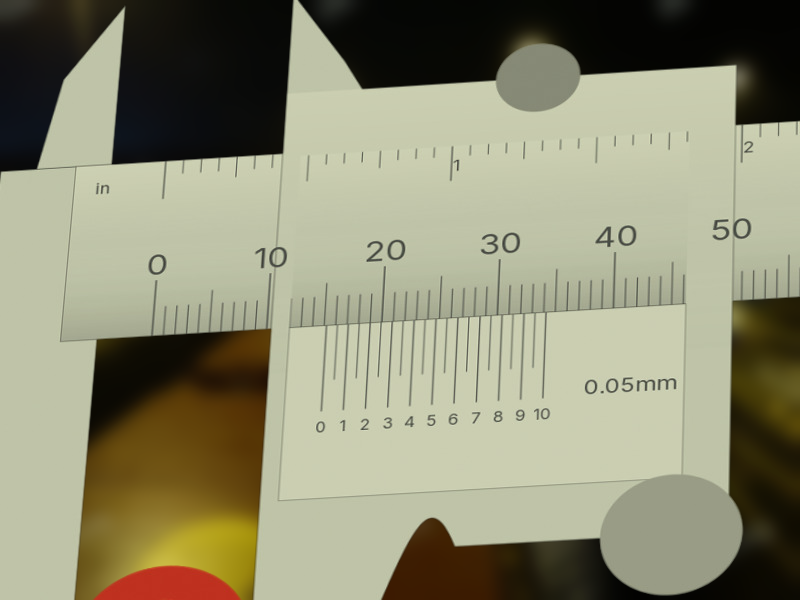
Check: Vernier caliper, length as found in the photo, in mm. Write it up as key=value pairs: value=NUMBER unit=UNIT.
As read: value=15.2 unit=mm
